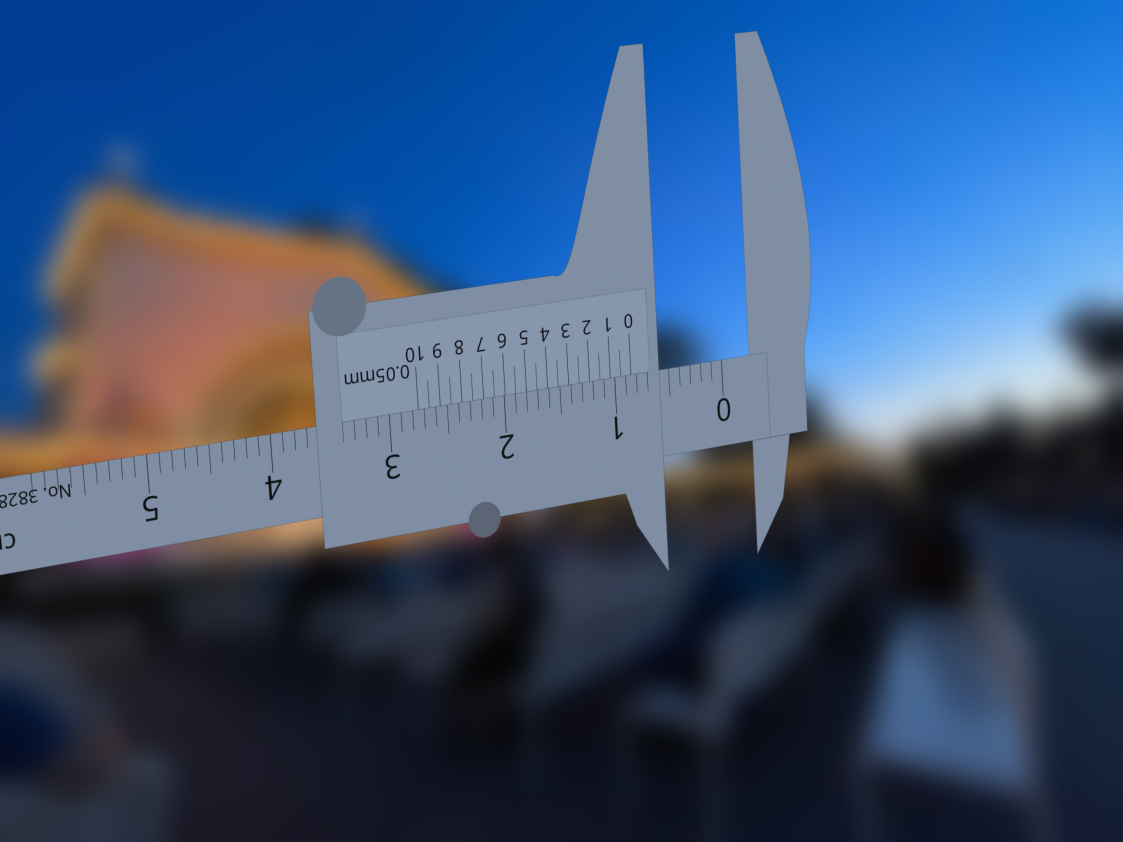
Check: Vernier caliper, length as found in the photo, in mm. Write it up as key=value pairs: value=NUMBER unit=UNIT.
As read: value=8.5 unit=mm
